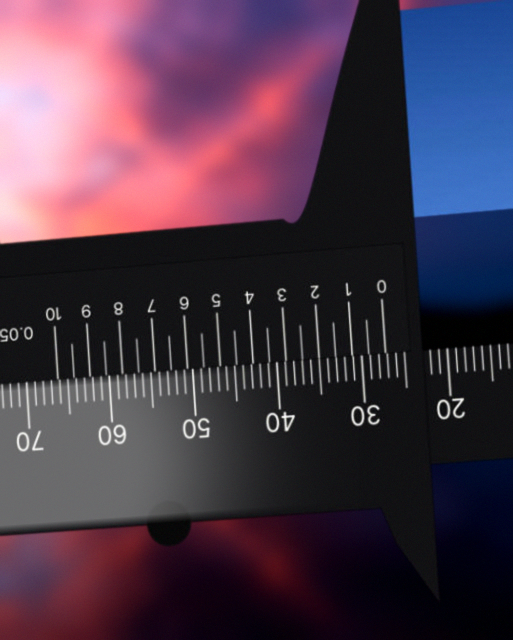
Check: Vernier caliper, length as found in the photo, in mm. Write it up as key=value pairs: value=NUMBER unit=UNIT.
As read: value=27.2 unit=mm
